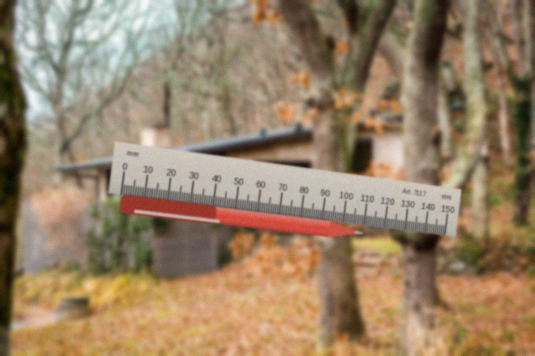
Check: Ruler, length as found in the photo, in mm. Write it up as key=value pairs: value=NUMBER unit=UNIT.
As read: value=110 unit=mm
